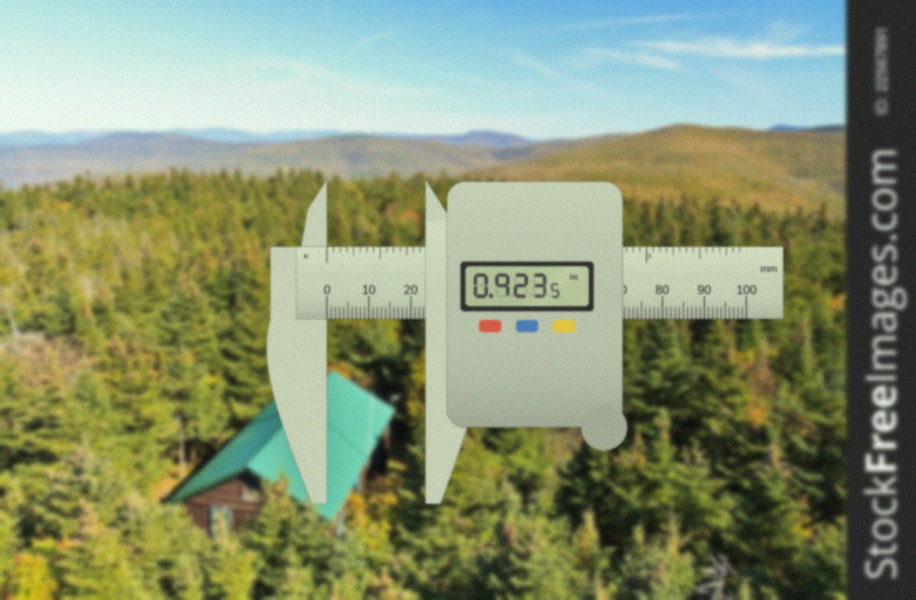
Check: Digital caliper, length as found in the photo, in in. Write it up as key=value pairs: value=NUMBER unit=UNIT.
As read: value=0.9235 unit=in
